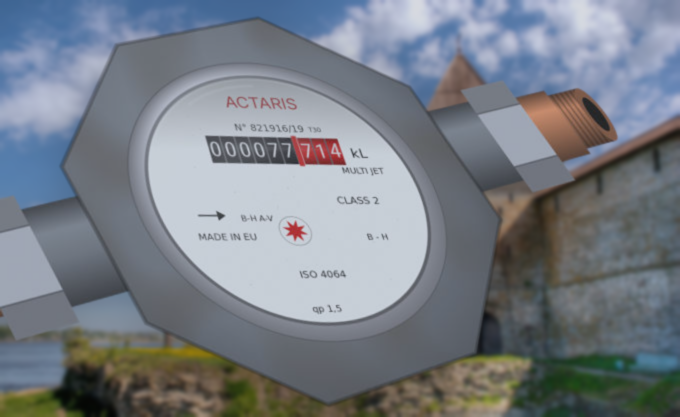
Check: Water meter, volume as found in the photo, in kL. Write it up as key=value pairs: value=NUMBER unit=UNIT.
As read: value=77.714 unit=kL
